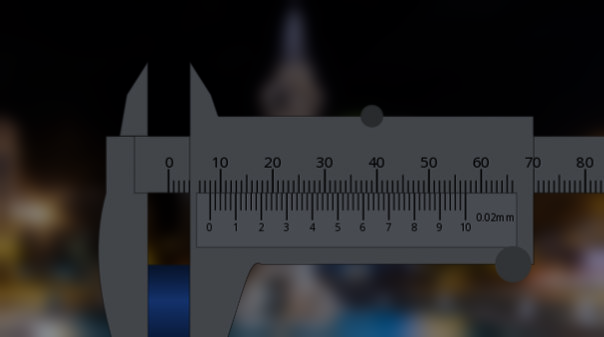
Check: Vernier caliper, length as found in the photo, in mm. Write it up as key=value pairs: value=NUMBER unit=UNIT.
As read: value=8.0 unit=mm
